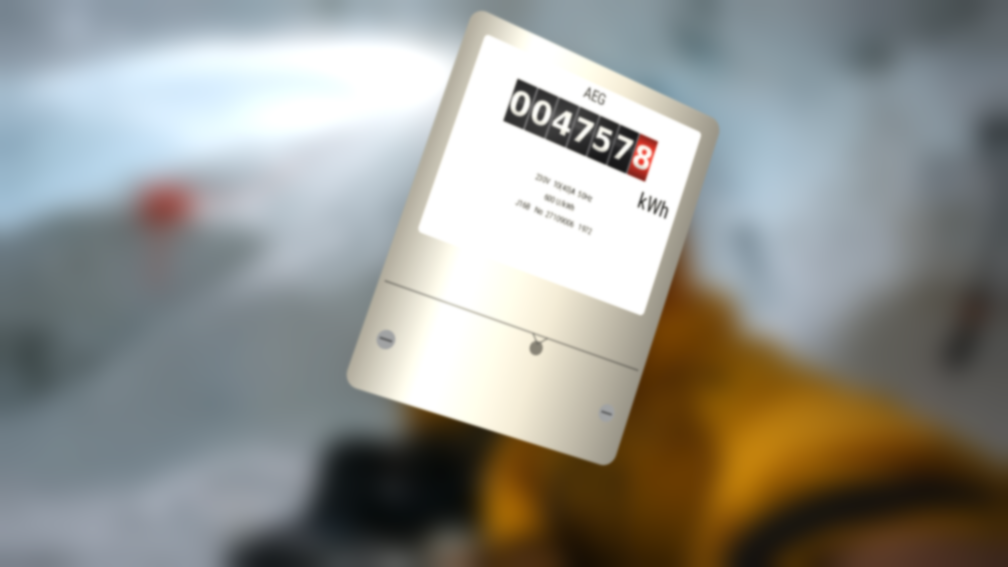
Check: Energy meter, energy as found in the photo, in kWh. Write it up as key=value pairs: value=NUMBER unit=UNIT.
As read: value=4757.8 unit=kWh
